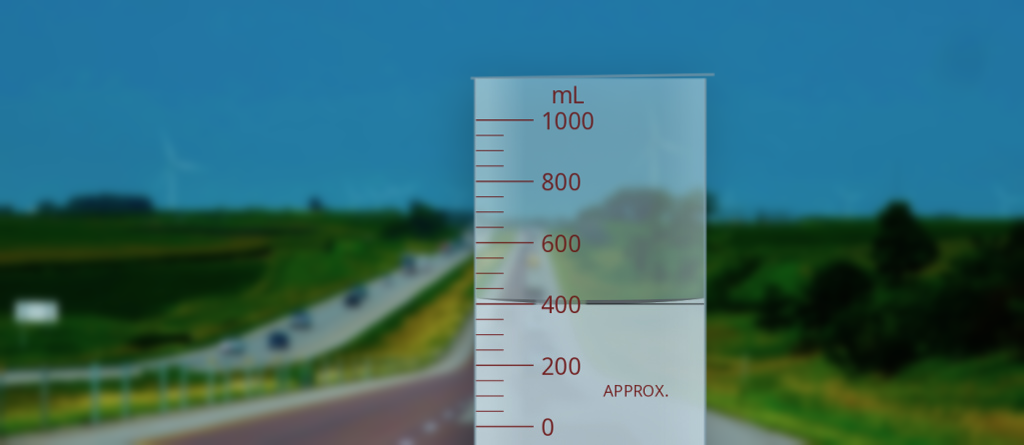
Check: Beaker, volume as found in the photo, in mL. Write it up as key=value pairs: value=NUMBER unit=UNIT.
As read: value=400 unit=mL
